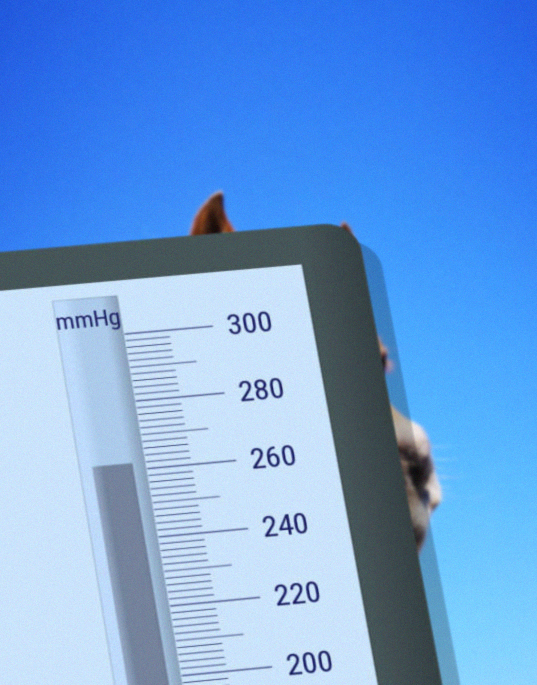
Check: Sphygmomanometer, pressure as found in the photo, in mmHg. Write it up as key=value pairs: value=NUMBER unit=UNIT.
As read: value=262 unit=mmHg
